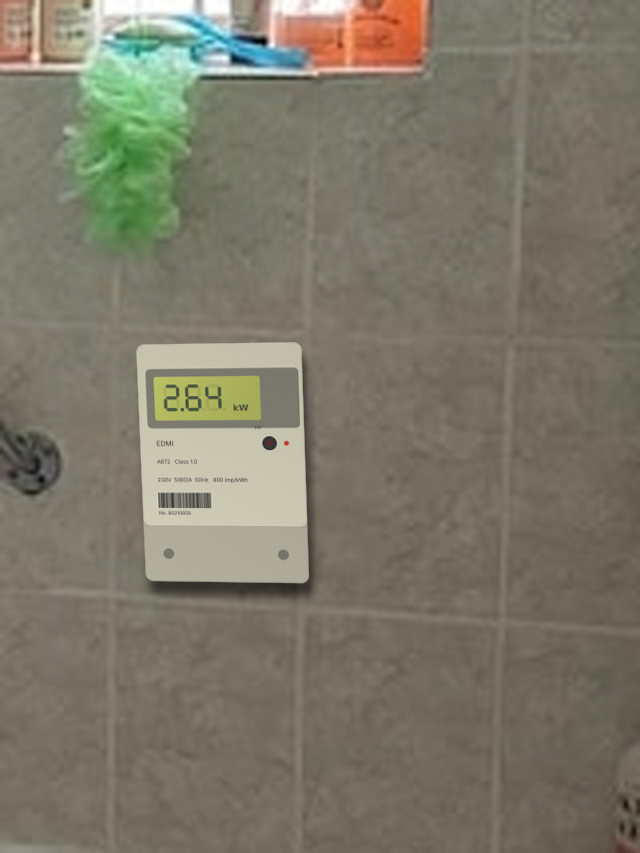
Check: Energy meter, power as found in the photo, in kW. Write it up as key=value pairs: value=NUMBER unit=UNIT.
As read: value=2.64 unit=kW
